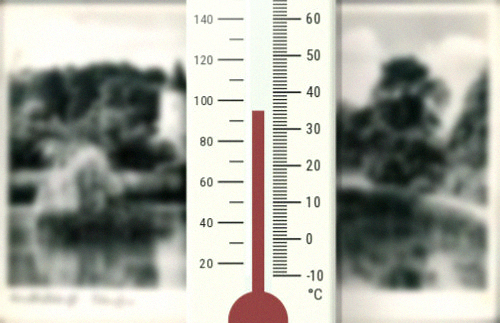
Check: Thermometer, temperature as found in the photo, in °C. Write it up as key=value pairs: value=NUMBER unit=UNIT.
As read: value=35 unit=°C
